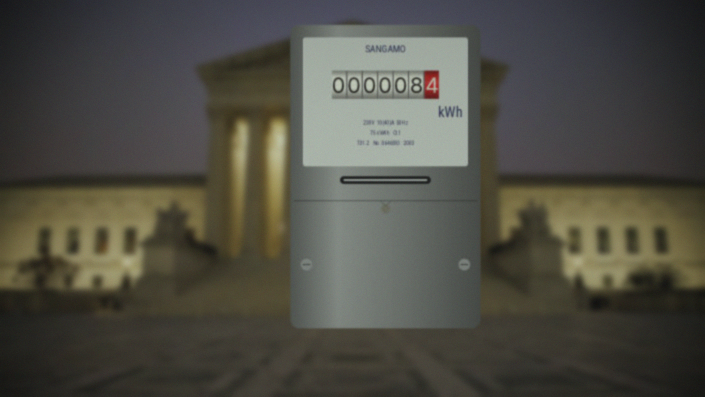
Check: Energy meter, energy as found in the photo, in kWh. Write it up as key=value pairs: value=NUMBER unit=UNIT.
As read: value=8.4 unit=kWh
